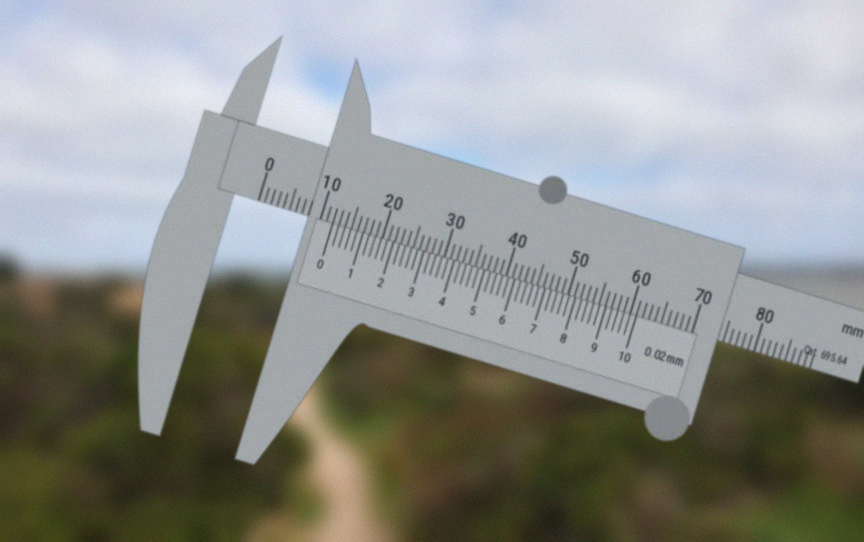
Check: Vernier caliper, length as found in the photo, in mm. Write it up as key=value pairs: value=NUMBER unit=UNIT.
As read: value=12.0 unit=mm
